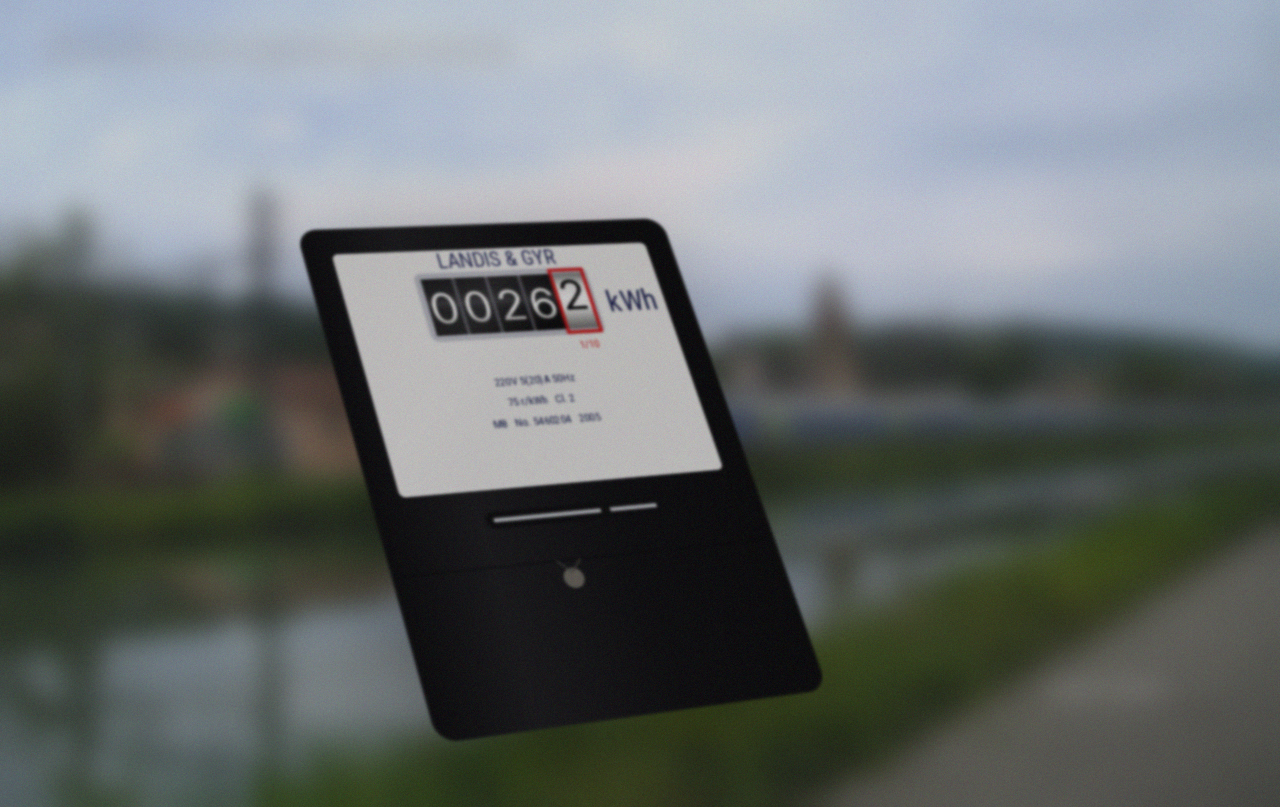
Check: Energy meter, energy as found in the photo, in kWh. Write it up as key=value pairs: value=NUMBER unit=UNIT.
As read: value=26.2 unit=kWh
